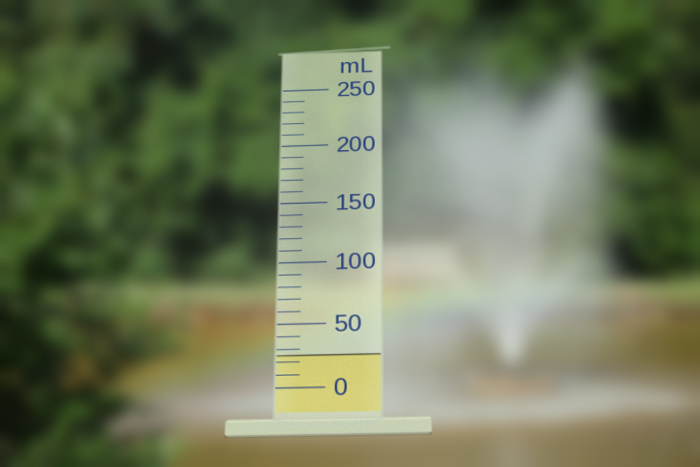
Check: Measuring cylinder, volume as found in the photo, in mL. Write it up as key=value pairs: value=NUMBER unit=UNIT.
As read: value=25 unit=mL
